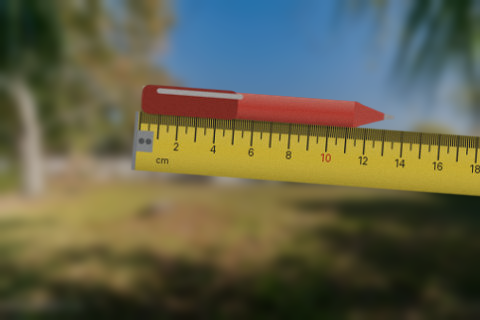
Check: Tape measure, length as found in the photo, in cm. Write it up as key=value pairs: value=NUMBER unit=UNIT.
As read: value=13.5 unit=cm
